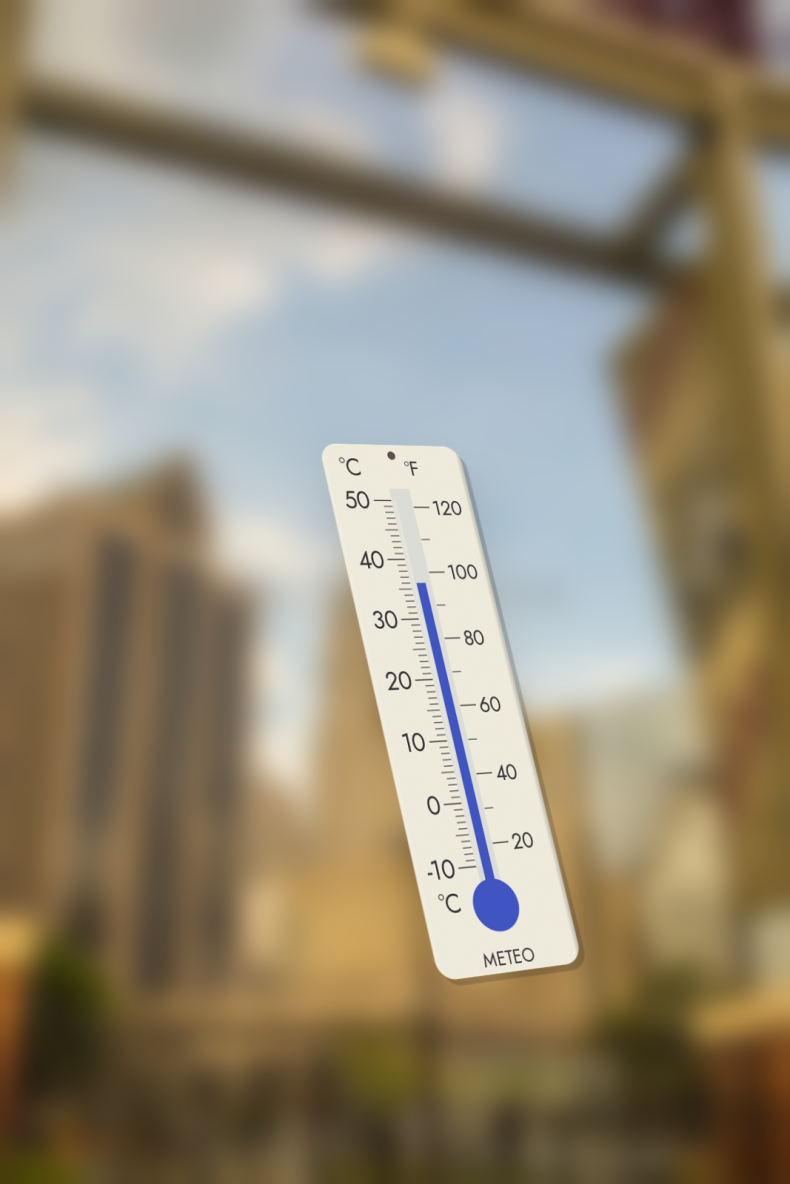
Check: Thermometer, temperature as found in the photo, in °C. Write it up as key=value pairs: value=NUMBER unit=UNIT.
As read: value=36 unit=°C
